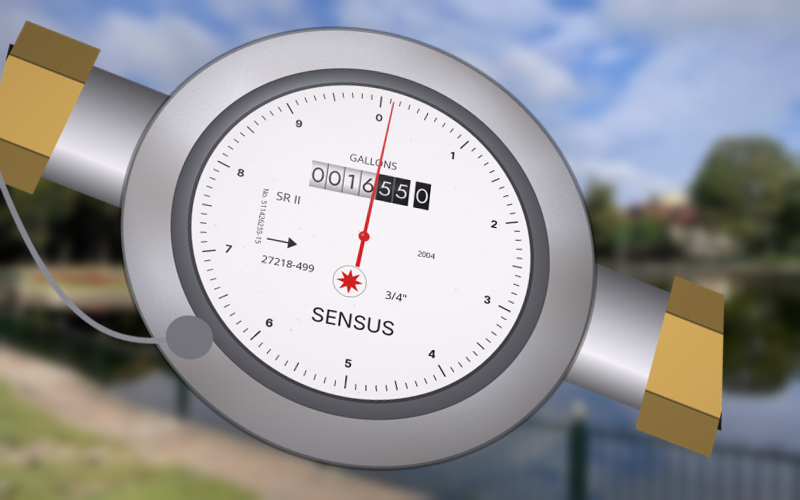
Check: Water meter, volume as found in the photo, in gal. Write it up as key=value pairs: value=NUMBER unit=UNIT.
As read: value=16550.1 unit=gal
